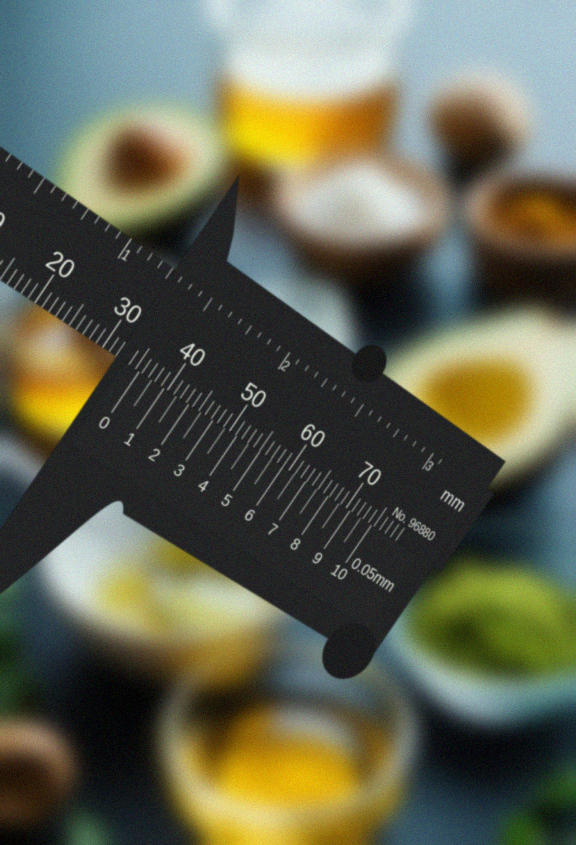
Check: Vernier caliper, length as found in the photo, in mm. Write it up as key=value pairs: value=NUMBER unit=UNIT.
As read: value=35.6 unit=mm
